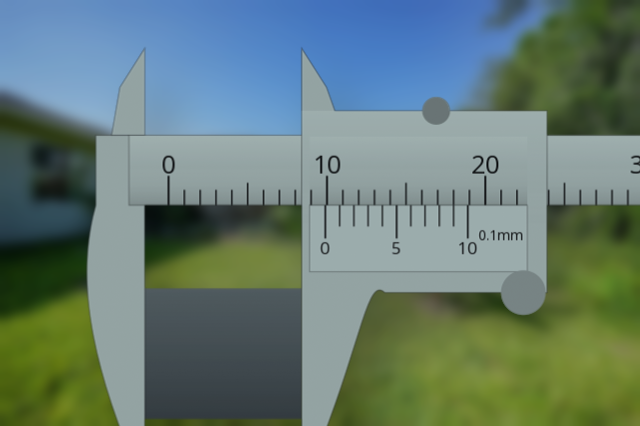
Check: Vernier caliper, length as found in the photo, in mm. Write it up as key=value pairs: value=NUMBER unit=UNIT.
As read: value=9.9 unit=mm
